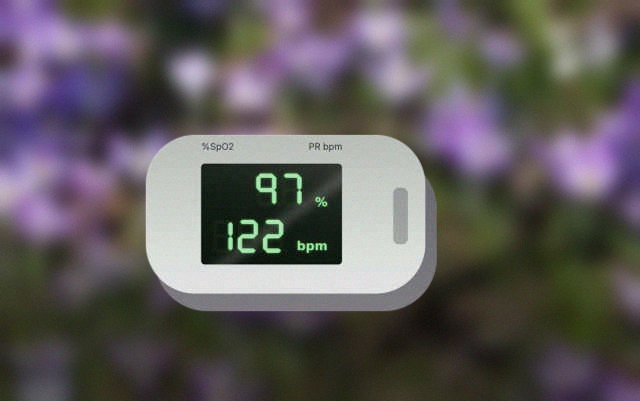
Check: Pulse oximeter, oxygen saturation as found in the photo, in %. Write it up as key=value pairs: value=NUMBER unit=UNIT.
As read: value=97 unit=%
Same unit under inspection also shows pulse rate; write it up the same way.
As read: value=122 unit=bpm
